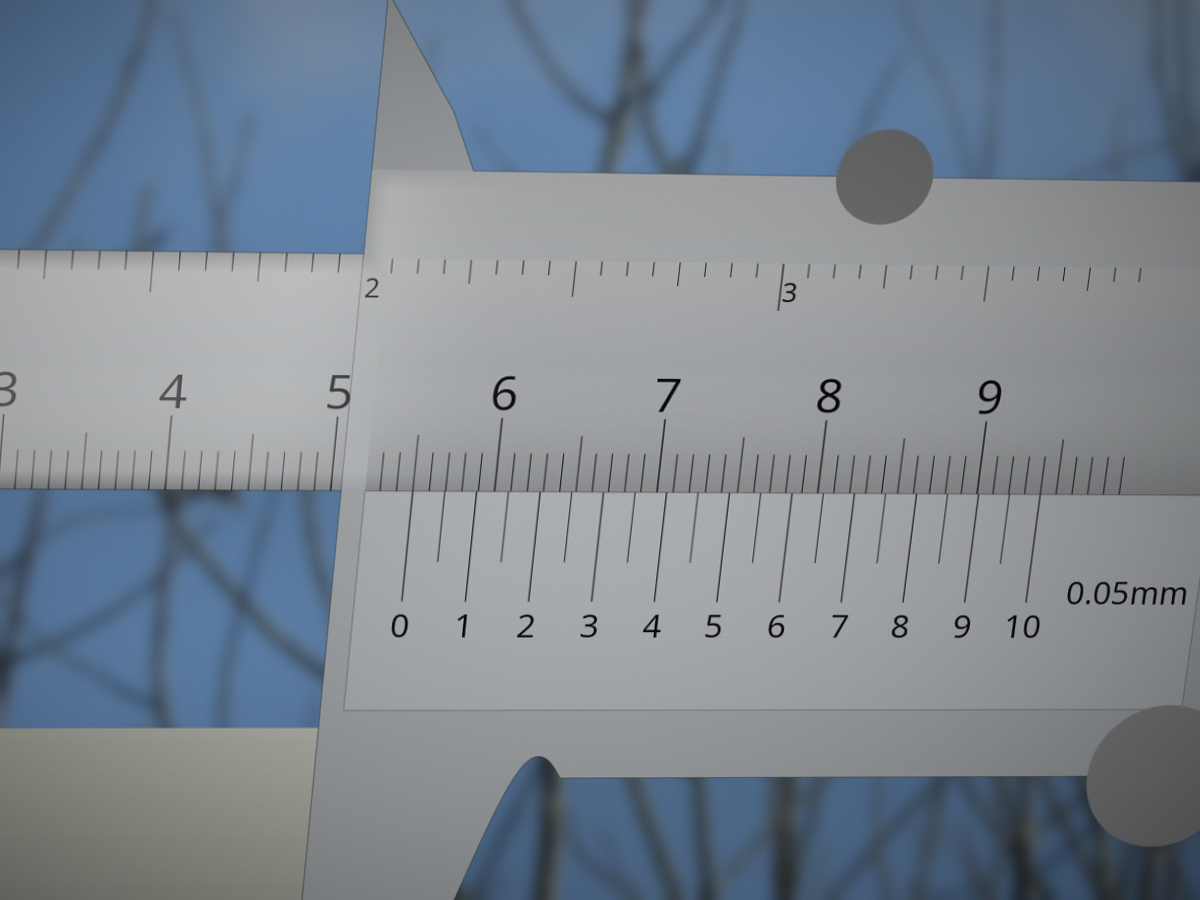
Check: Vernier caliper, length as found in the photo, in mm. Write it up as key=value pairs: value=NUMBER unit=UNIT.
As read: value=55.0 unit=mm
